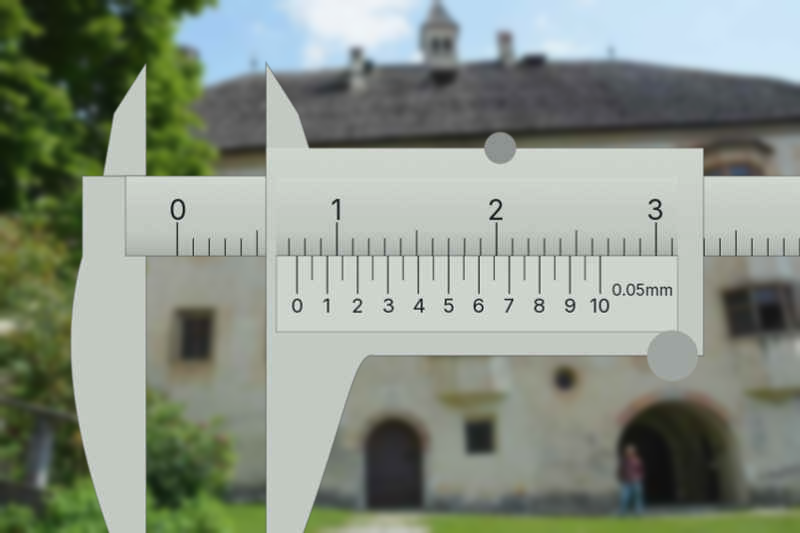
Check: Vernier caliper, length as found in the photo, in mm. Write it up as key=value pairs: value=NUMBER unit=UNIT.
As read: value=7.5 unit=mm
